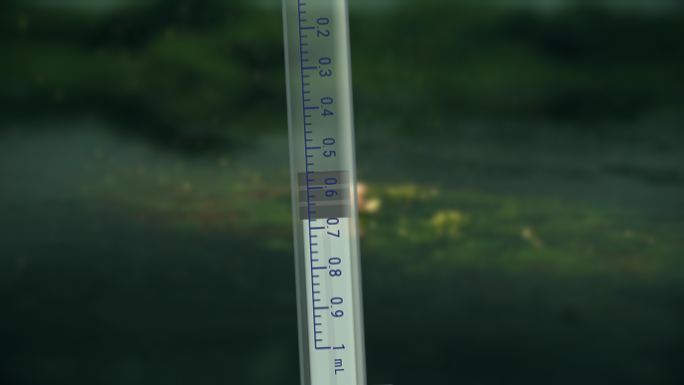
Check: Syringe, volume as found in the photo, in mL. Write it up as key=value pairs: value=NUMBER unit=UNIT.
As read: value=0.56 unit=mL
